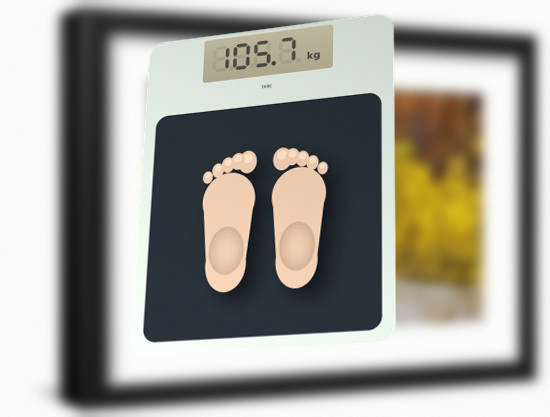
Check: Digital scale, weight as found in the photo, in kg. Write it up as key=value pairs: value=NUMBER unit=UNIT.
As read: value=105.7 unit=kg
